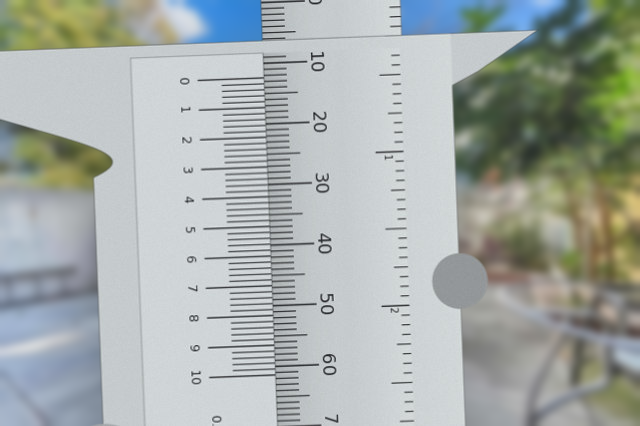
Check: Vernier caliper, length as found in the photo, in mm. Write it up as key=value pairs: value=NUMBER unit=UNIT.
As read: value=12.4 unit=mm
